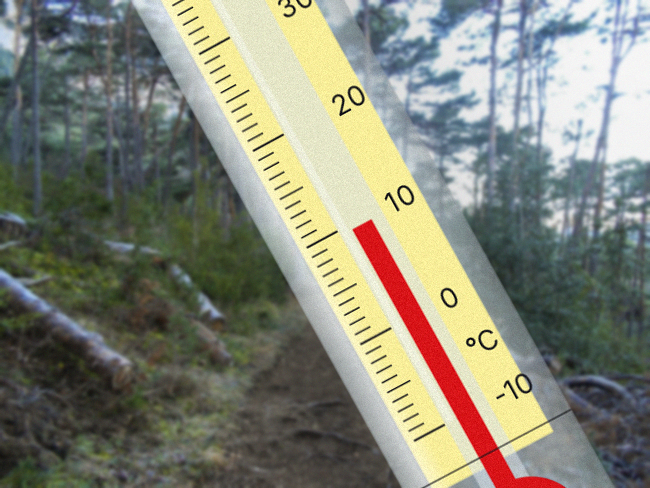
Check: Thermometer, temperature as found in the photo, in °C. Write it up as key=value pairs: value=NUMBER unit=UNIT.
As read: value=9.5 unit=°C
